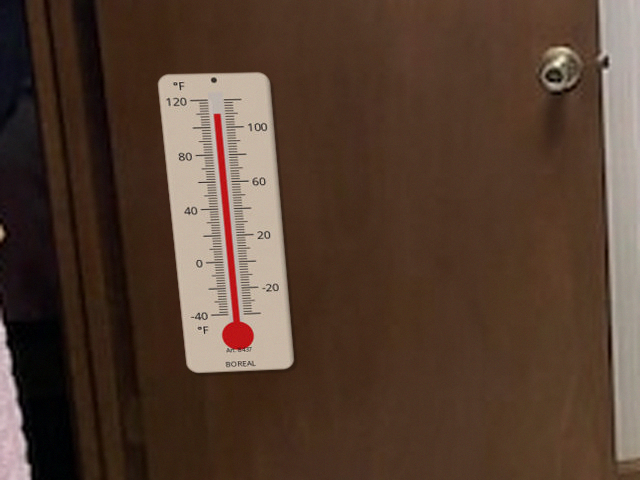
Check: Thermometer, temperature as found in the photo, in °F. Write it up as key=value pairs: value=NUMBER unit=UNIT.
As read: value=110 unit=°F
